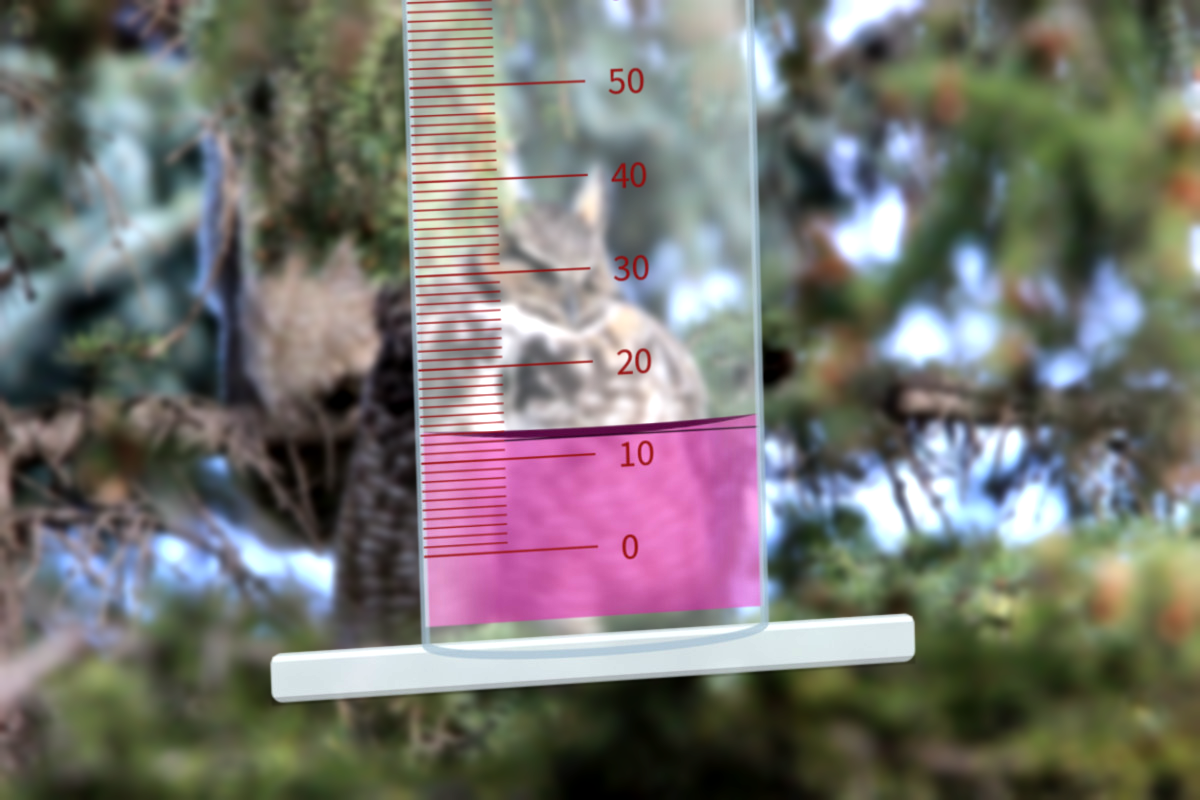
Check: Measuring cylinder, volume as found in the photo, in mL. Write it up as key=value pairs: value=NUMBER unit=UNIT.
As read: value=12 unit=mL
